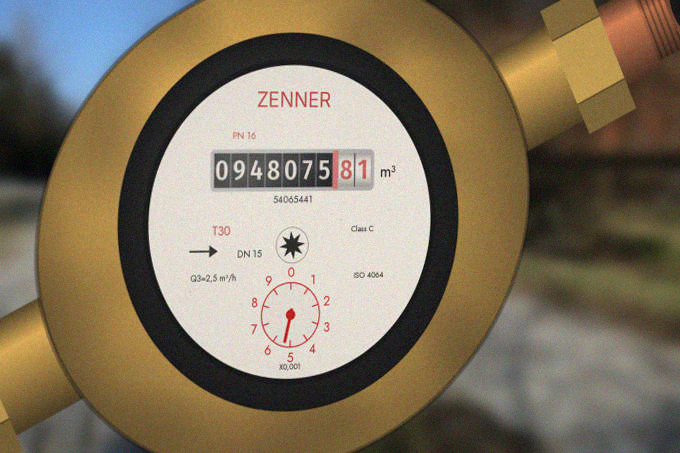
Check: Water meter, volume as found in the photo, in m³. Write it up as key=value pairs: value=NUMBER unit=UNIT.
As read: value=948075.815 unit=m³
